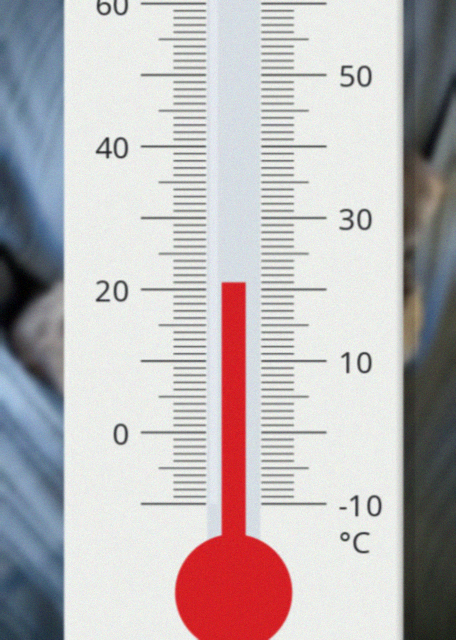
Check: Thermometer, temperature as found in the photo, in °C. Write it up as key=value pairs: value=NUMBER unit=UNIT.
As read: value=21 unit=°C
